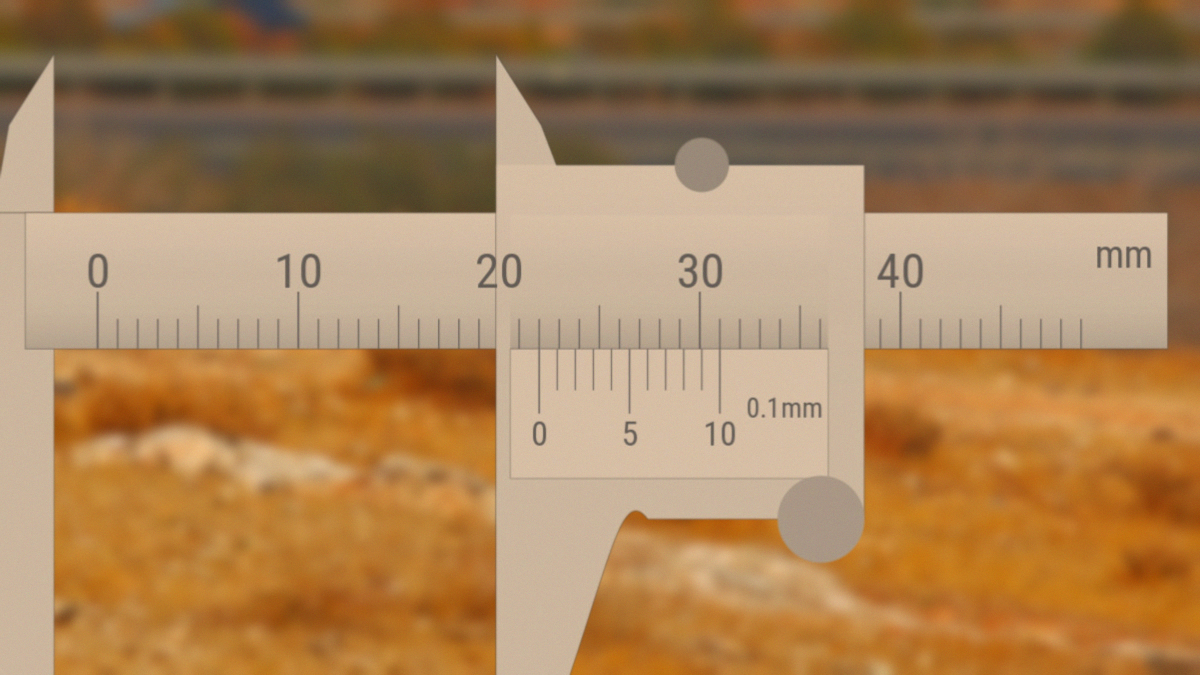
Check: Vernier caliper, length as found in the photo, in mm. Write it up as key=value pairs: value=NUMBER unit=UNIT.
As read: value=22.0 unit=mm
